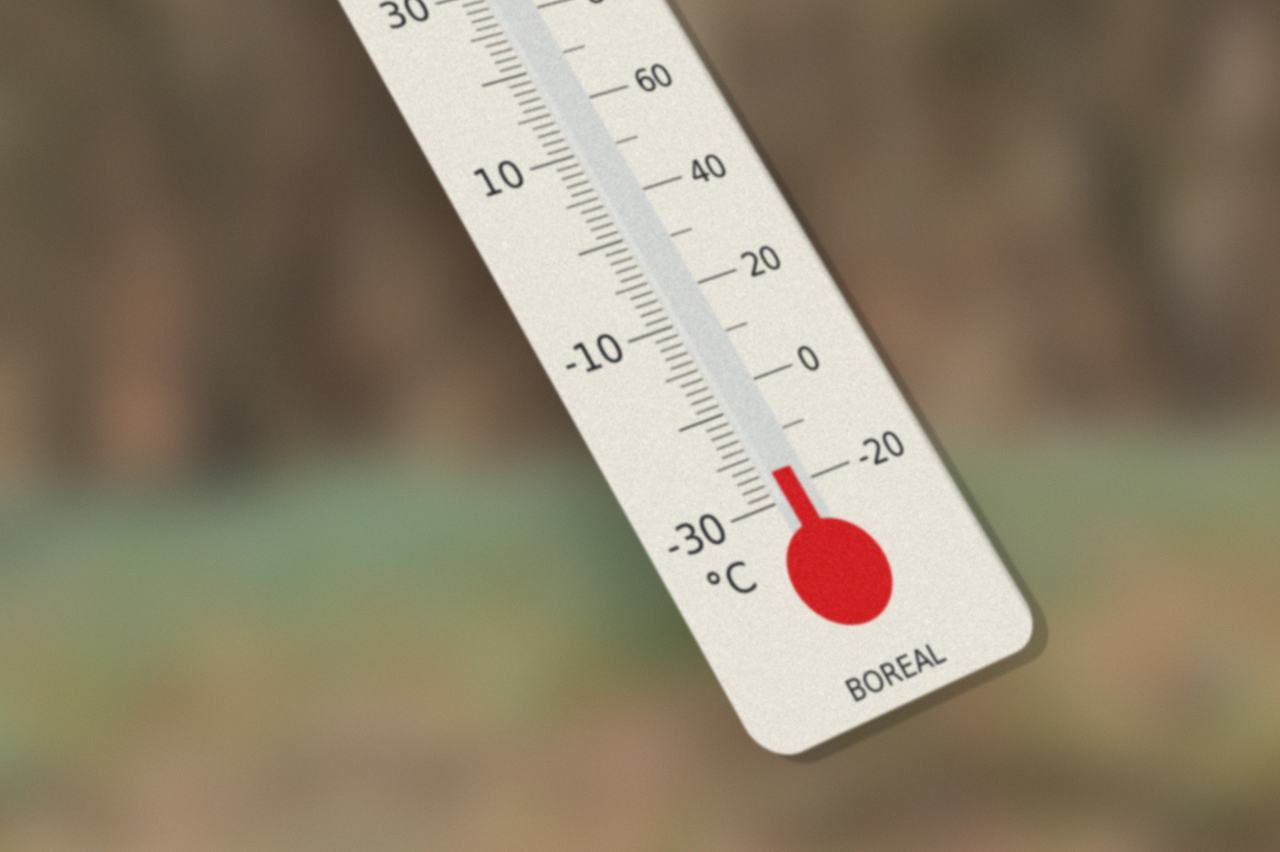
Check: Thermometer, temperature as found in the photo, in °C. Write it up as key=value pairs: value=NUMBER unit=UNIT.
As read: value=-27 unit=°C
